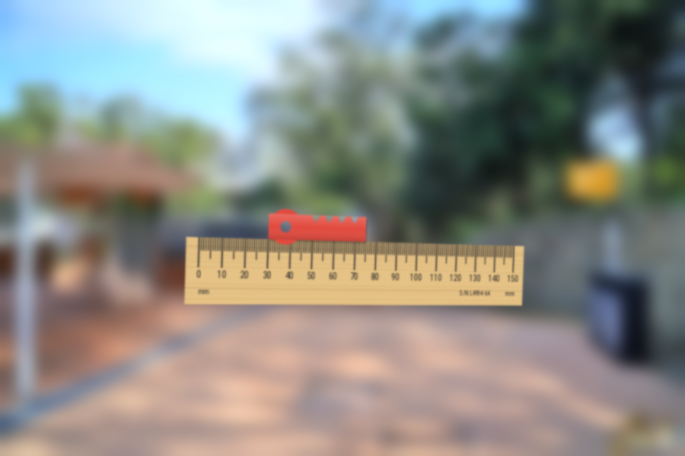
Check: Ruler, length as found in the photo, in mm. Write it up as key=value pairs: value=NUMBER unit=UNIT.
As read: value=45 unit=mm
